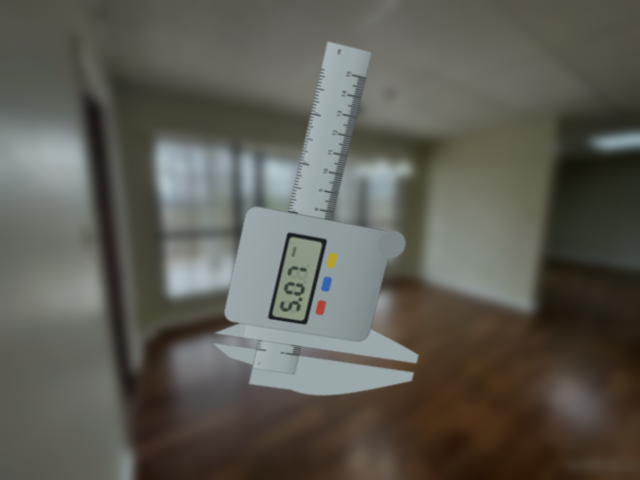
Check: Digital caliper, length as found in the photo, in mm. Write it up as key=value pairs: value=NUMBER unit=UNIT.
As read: value=5.07 unit=mm
